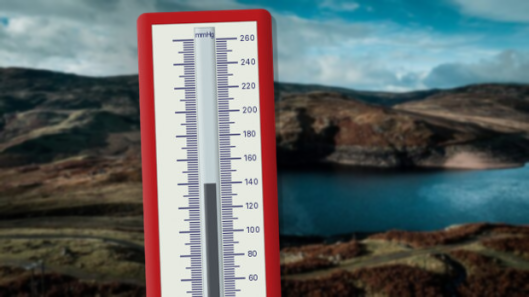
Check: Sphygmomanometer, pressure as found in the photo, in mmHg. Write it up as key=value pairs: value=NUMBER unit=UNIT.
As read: value=140 unit=mmHg
